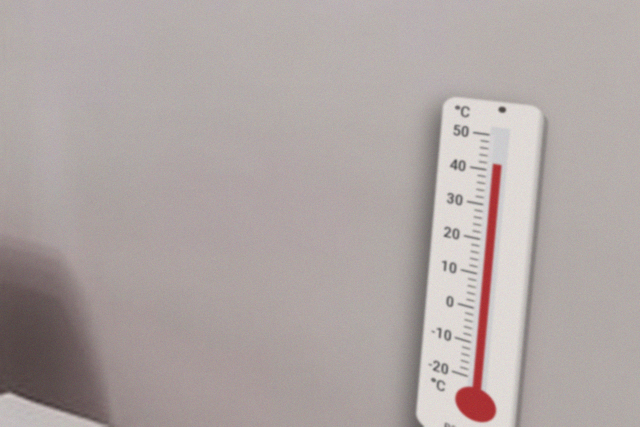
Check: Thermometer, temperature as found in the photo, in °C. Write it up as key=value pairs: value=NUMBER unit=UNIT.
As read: value=42 unit=°C
